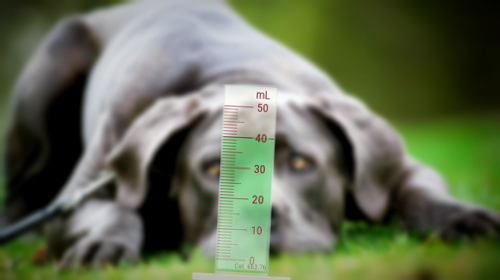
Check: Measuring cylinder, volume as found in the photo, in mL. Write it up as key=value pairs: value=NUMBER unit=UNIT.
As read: value=40 unit=mL
